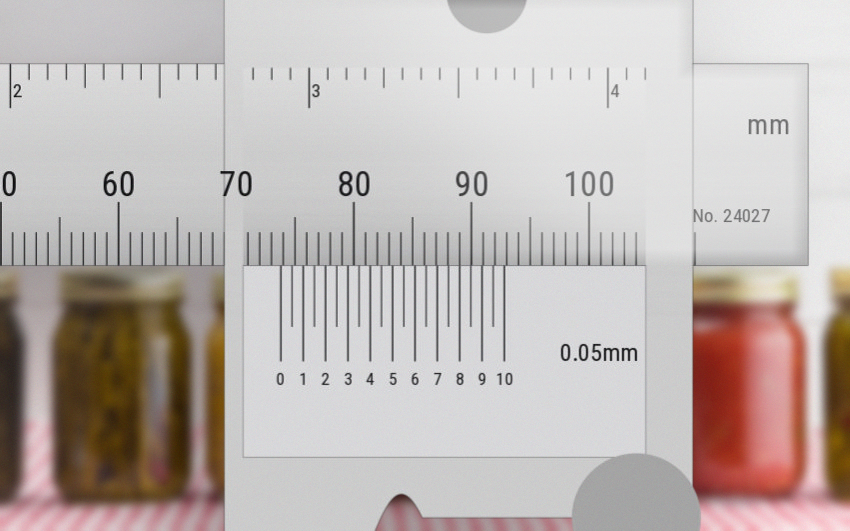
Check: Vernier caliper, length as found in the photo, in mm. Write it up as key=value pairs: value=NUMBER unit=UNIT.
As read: value=73.8 unit=mm
